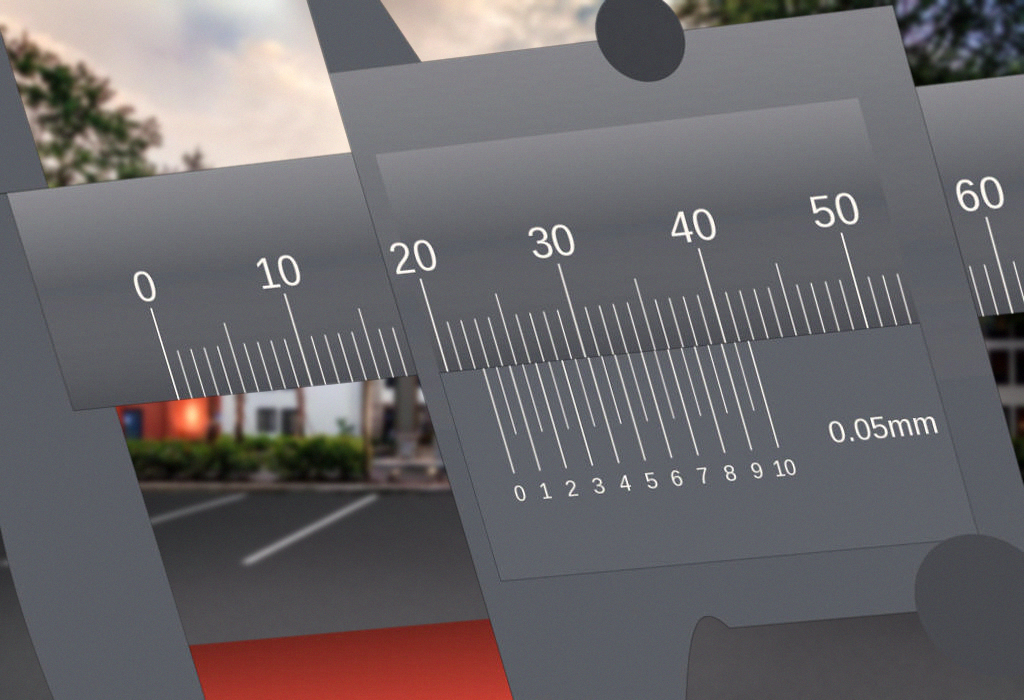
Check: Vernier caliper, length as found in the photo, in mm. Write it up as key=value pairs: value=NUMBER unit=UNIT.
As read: value=22.6 unit=mm
